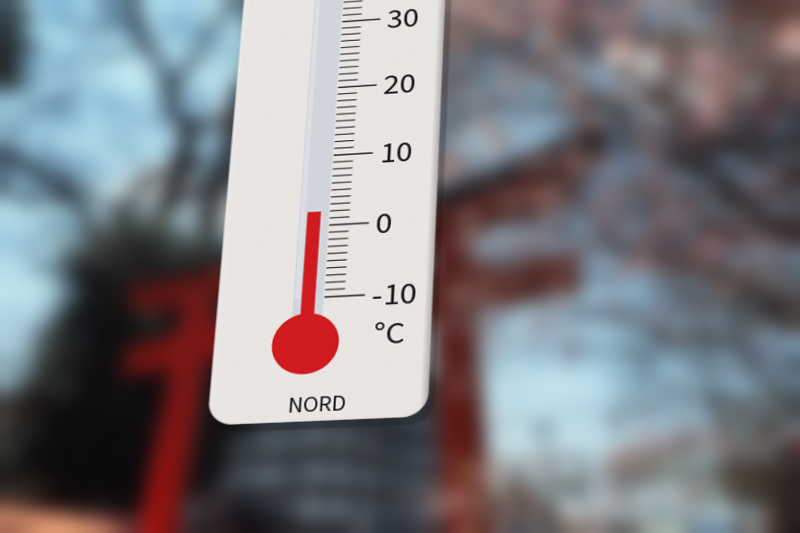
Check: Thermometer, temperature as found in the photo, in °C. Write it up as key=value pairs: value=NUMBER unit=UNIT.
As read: value=2 unit=°C
